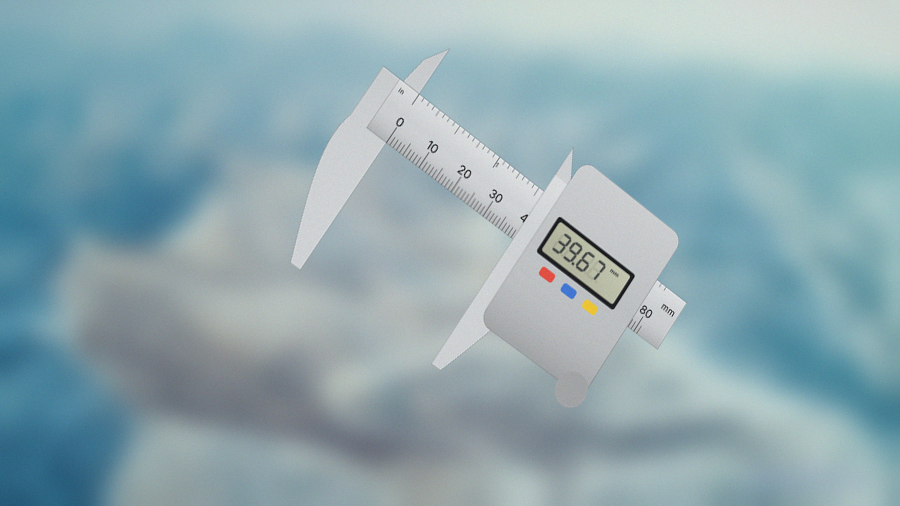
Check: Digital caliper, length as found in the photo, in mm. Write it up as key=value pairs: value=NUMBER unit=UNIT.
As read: value=39.67 unit=mm
